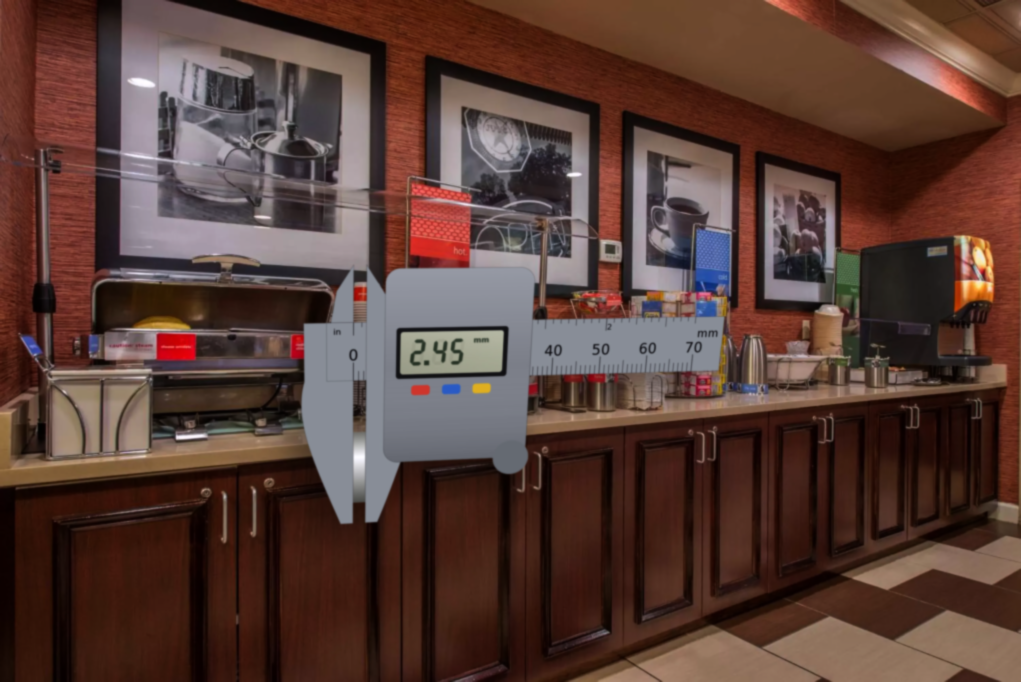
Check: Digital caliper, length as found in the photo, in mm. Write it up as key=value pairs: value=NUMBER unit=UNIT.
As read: value=2.45 unit=mm
